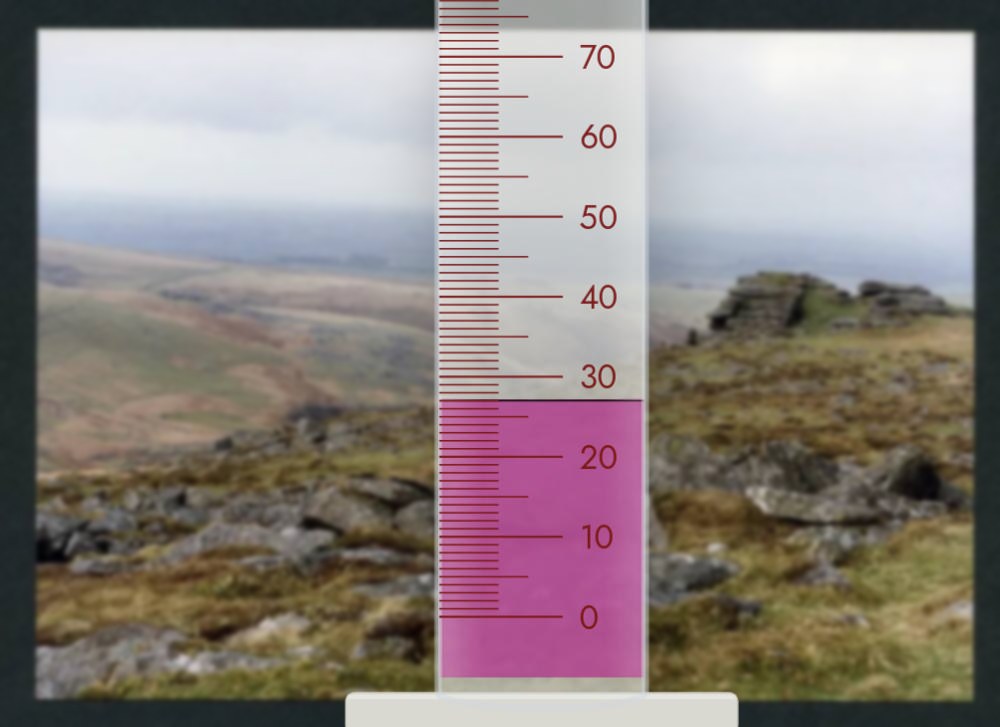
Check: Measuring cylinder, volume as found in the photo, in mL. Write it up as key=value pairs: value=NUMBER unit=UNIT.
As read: value=27 unit=mL
